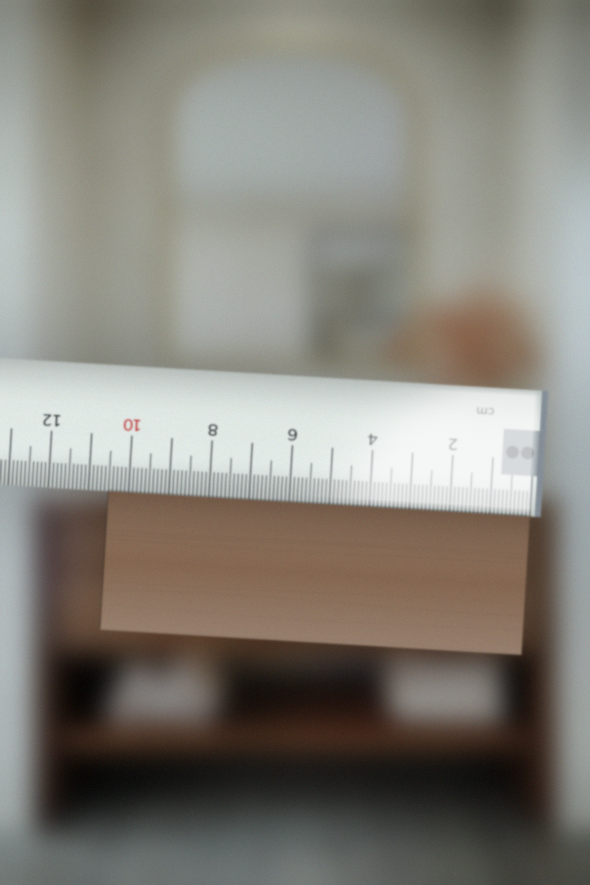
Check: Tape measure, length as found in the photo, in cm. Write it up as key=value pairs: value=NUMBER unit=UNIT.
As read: value=10.5 unit=cm
